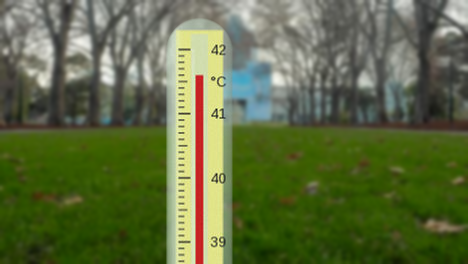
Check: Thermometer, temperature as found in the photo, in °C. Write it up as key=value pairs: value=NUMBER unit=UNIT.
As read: value=41.6 unit=°C
